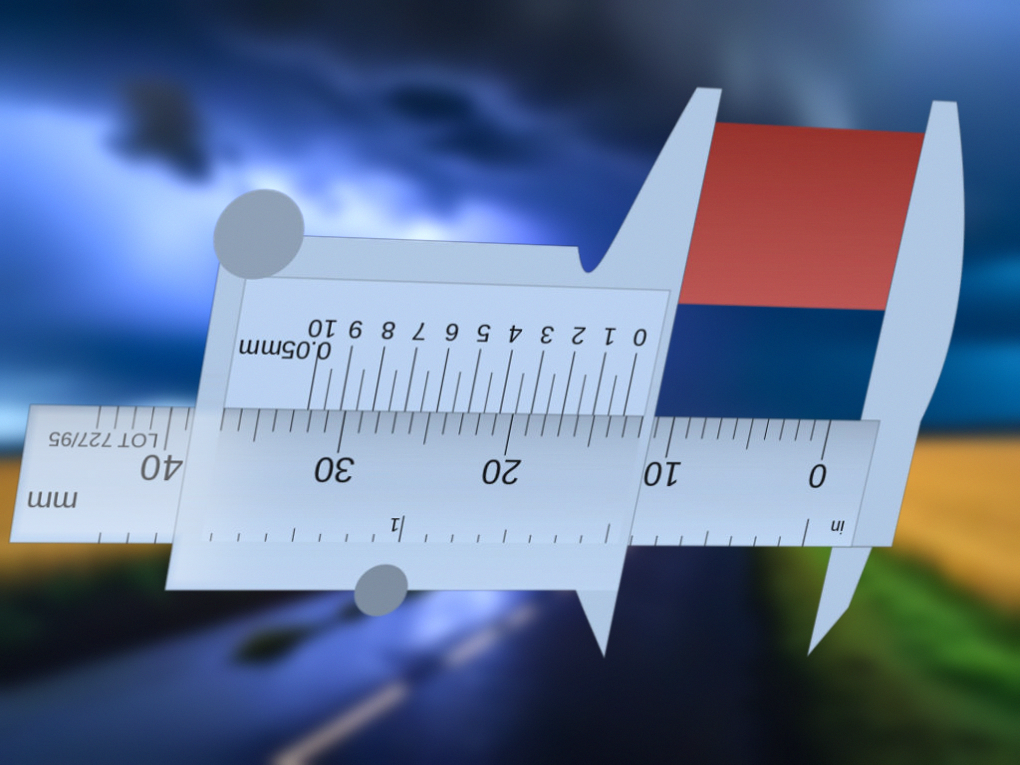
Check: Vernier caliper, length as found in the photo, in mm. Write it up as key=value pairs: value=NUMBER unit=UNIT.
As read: value=13.2 unit=mm
